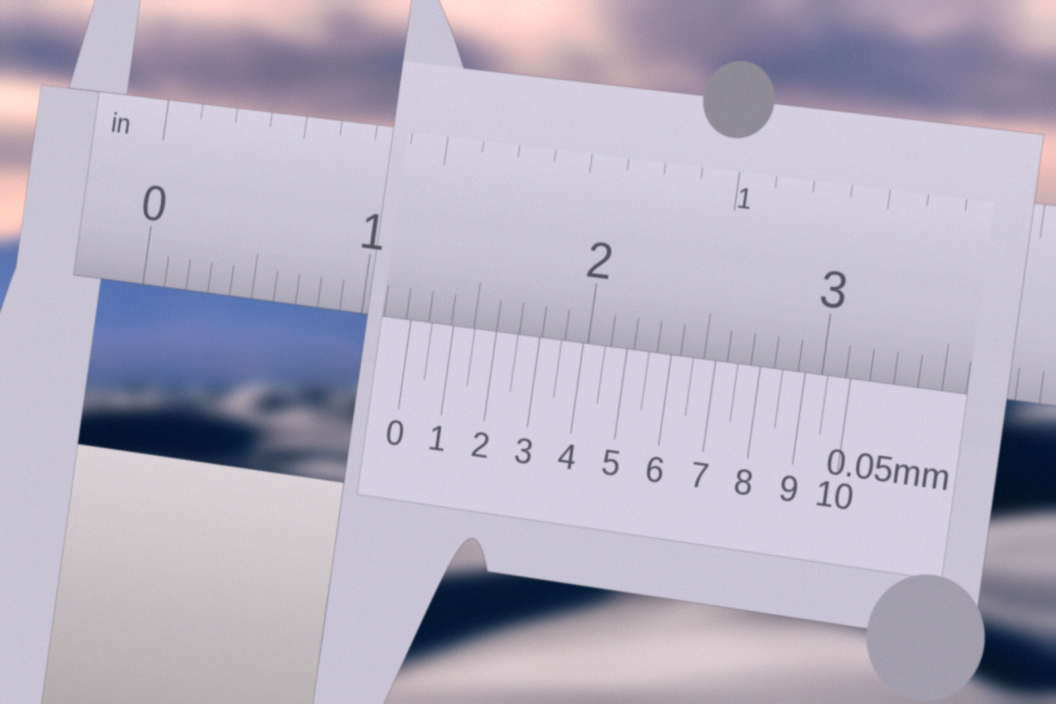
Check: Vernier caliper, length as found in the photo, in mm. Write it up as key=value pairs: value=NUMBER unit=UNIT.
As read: value=12.2 unit=mm
